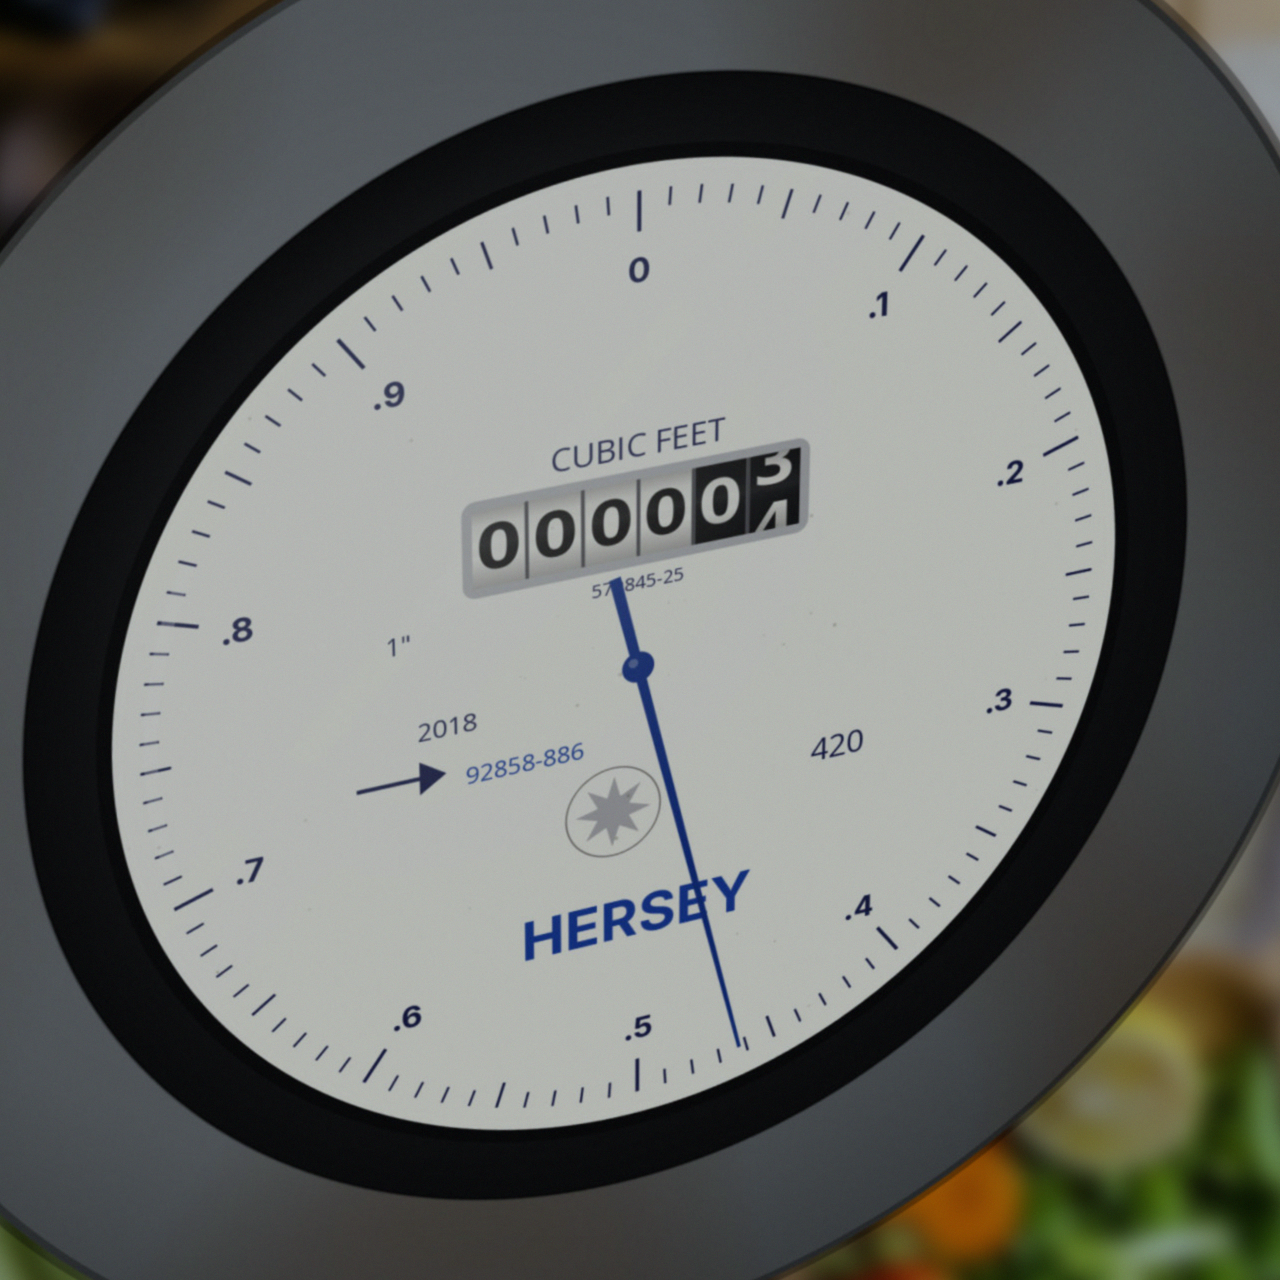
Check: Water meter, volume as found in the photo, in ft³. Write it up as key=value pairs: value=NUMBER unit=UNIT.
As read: value=3.46 unit=ft³
